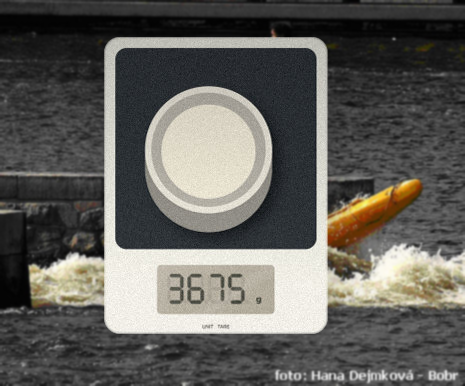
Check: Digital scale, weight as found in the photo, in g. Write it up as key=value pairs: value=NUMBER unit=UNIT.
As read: value=3675 unit=g
